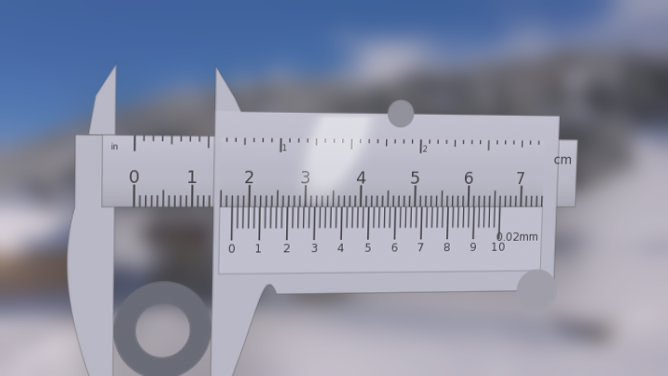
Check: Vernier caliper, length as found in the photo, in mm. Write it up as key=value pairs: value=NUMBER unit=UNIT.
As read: value=17.0 unit=mm
